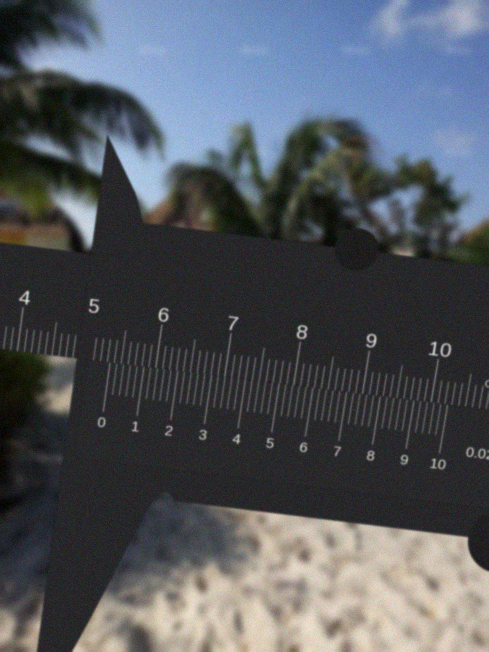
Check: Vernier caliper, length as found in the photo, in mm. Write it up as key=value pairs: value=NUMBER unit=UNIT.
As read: value=53.4 unit=mm
